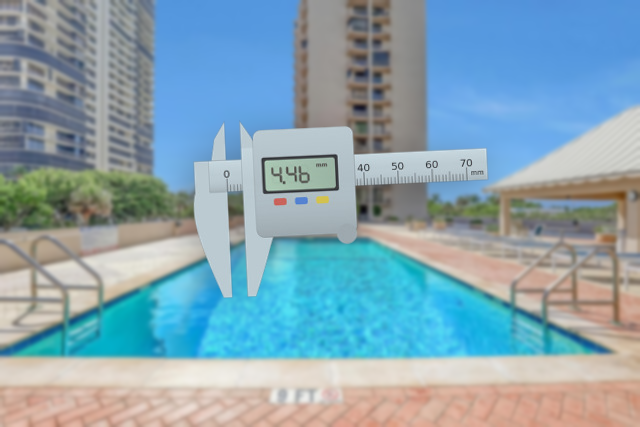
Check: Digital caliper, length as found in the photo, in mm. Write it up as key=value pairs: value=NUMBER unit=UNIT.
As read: value=4.46 unit=mm
